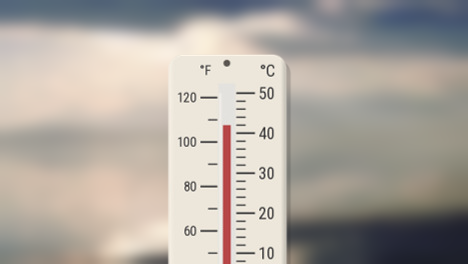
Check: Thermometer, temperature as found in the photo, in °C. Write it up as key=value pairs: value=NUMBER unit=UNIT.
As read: value=42 unit=°C
